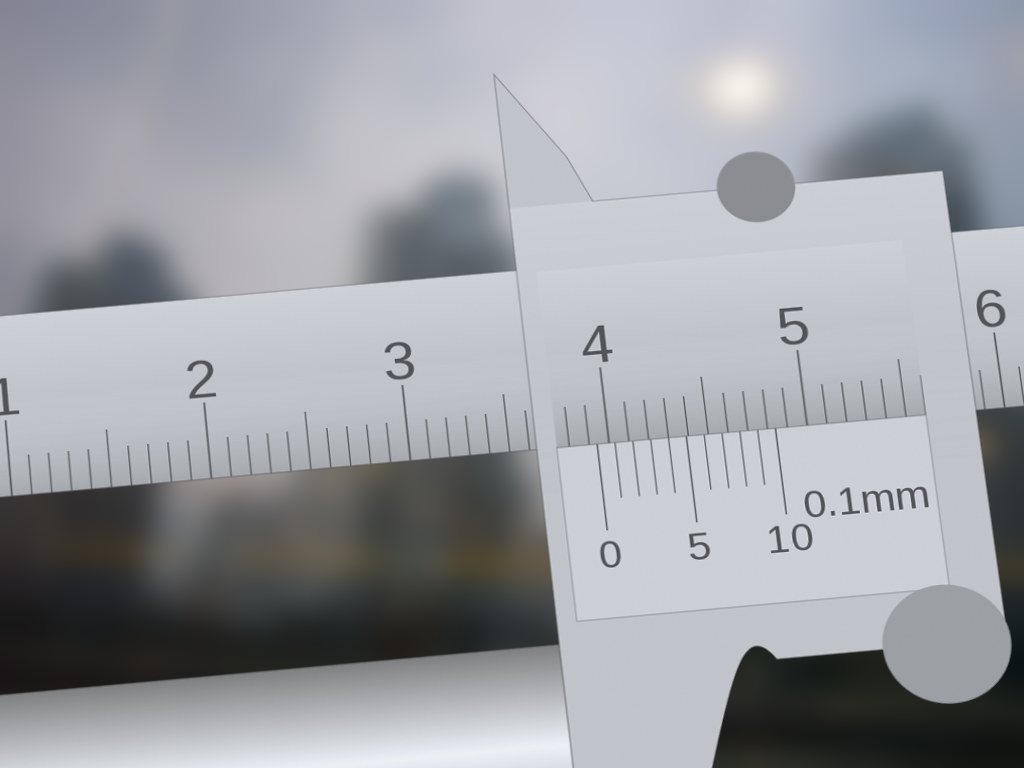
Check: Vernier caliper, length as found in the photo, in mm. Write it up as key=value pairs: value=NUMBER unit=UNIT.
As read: value=39.4 unit=mm
